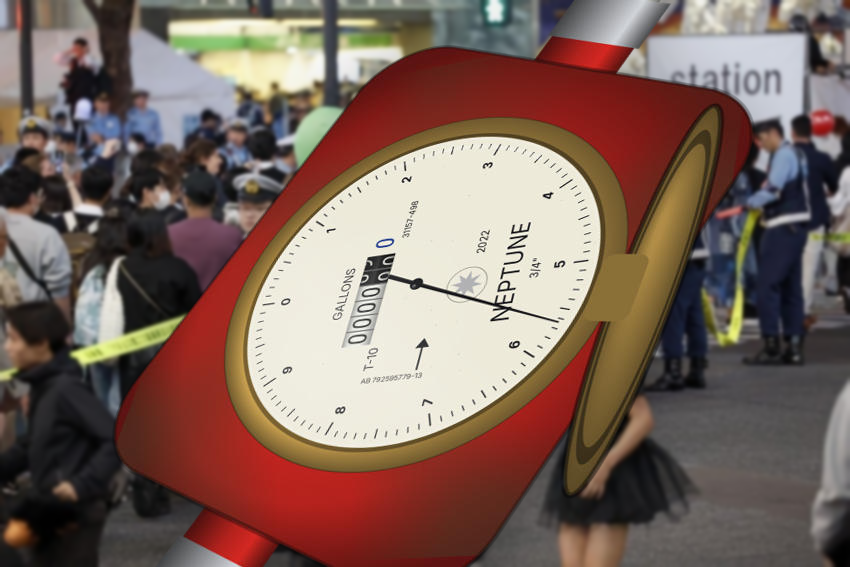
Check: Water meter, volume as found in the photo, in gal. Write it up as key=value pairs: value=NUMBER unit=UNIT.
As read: value=895.6 unit=gal
